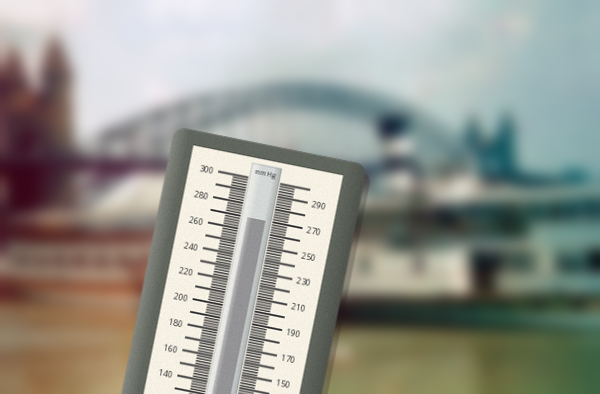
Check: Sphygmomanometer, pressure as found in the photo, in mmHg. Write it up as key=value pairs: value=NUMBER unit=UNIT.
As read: value=270 unit=mmHg
